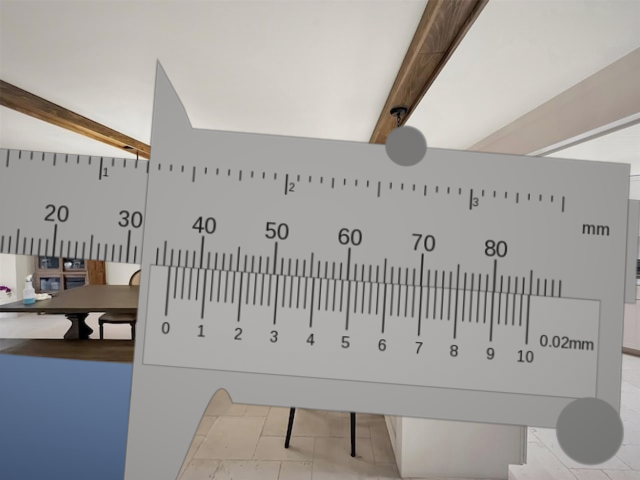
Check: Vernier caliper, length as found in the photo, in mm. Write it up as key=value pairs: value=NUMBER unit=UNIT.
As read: value=35.8 unit=mm
